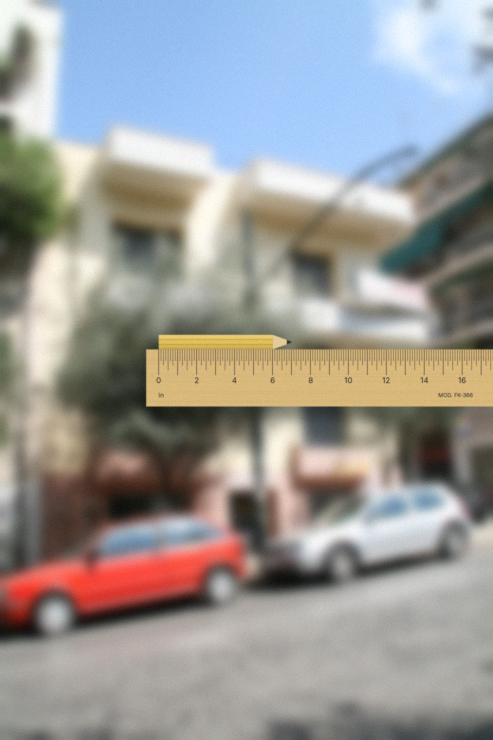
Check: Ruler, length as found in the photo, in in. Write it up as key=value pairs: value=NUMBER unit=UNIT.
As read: value=7 unit=in
